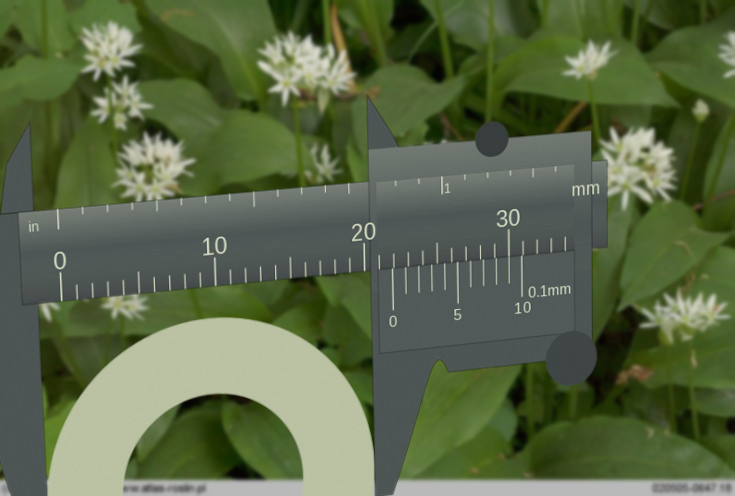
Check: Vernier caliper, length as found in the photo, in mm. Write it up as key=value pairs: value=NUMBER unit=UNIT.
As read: value=21.9 unit=mm
